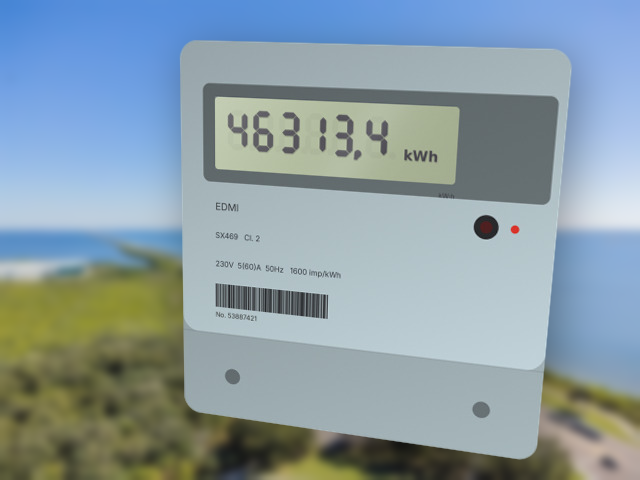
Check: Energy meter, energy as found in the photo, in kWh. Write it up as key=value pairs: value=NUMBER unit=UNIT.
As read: value=46313.4 unit=kWh
